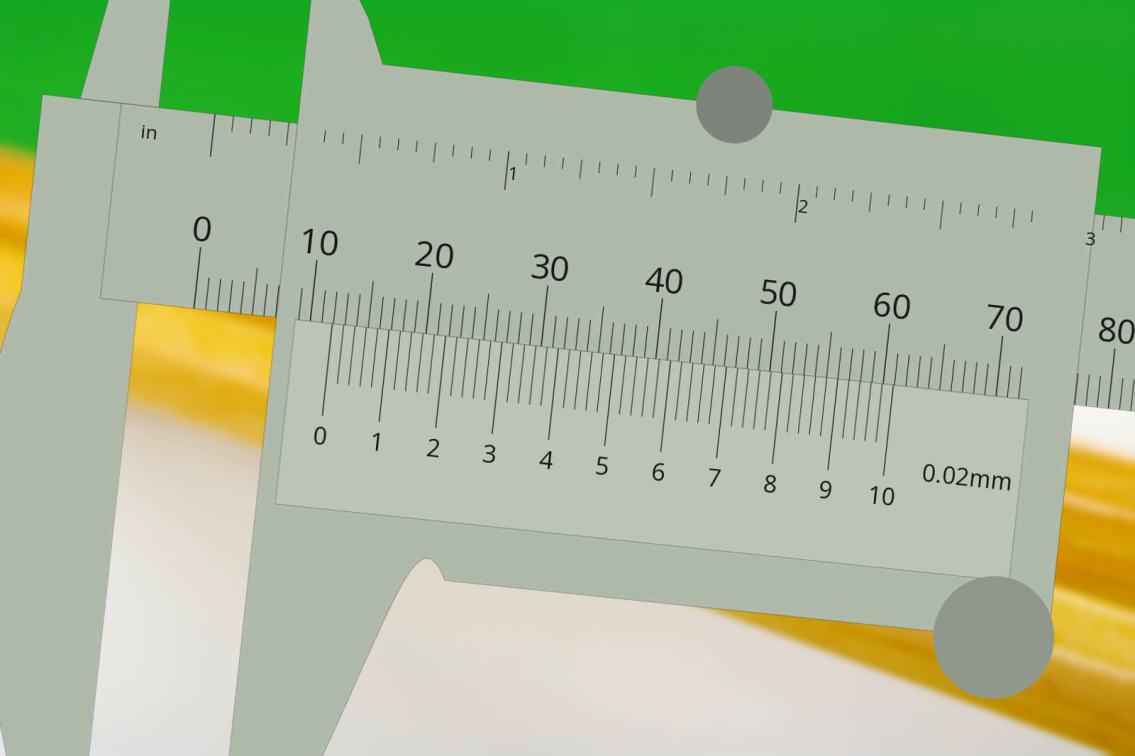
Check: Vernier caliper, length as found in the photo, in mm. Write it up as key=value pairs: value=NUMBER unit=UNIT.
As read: value=11.9 unit=mm
